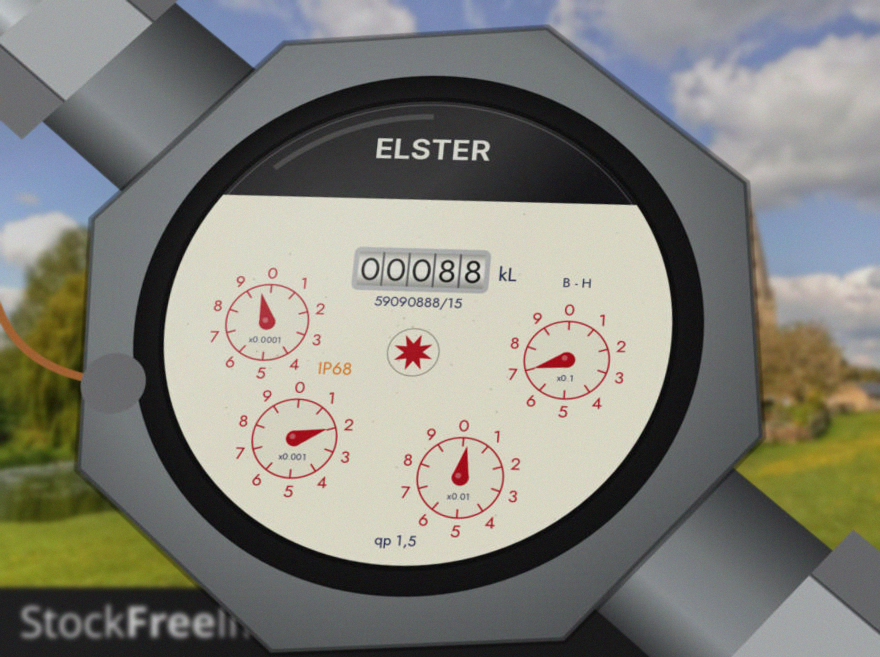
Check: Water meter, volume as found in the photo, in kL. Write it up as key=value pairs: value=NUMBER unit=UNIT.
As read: value=88.7019 unit=kL
